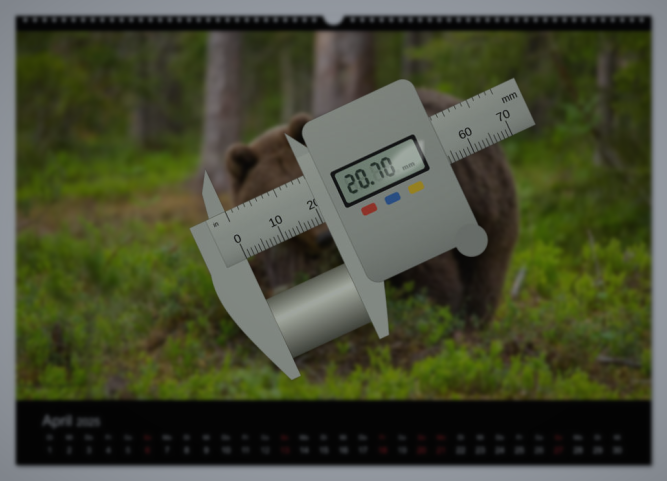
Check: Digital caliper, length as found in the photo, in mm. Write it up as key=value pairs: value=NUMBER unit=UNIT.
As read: value=20.70 unit=mm
